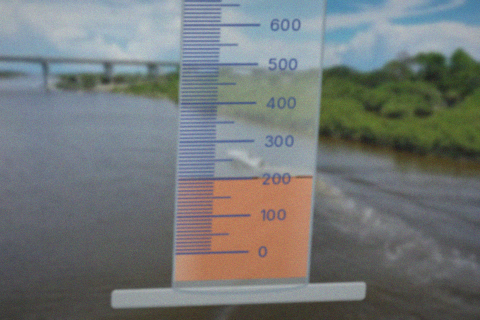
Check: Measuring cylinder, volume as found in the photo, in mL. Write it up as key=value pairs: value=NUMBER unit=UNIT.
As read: value=200 unit=mL
